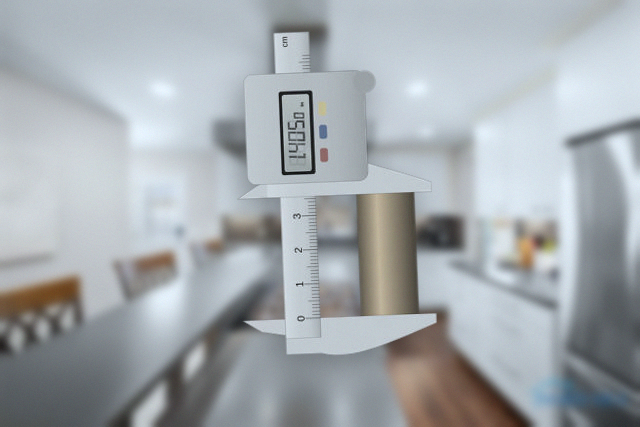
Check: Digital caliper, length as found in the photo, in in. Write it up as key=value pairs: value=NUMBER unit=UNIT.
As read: value=1.4050 unit=in
